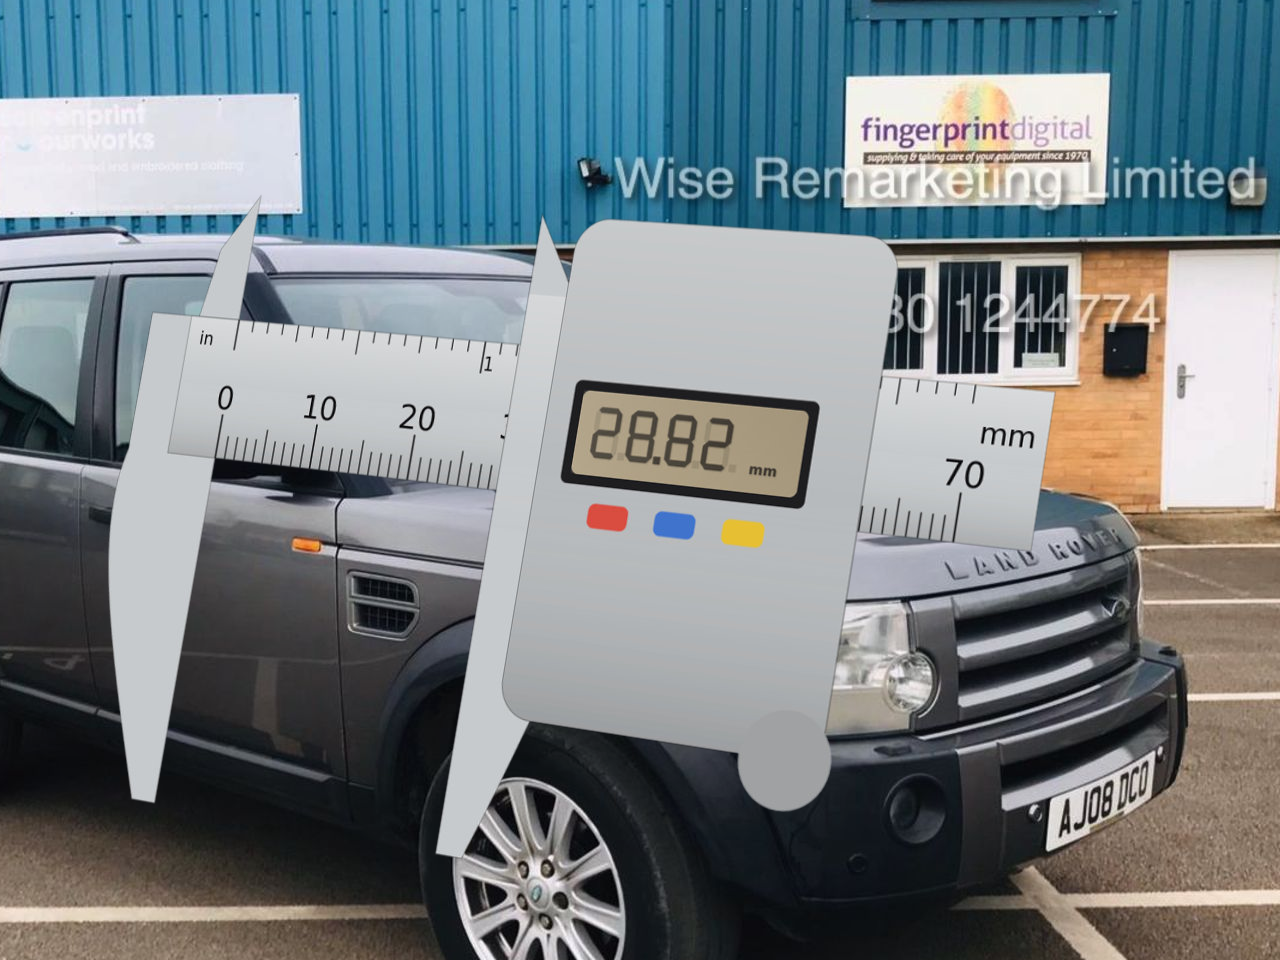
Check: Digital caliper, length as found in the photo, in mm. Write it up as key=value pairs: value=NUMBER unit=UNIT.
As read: value=28.82 unit=mm
